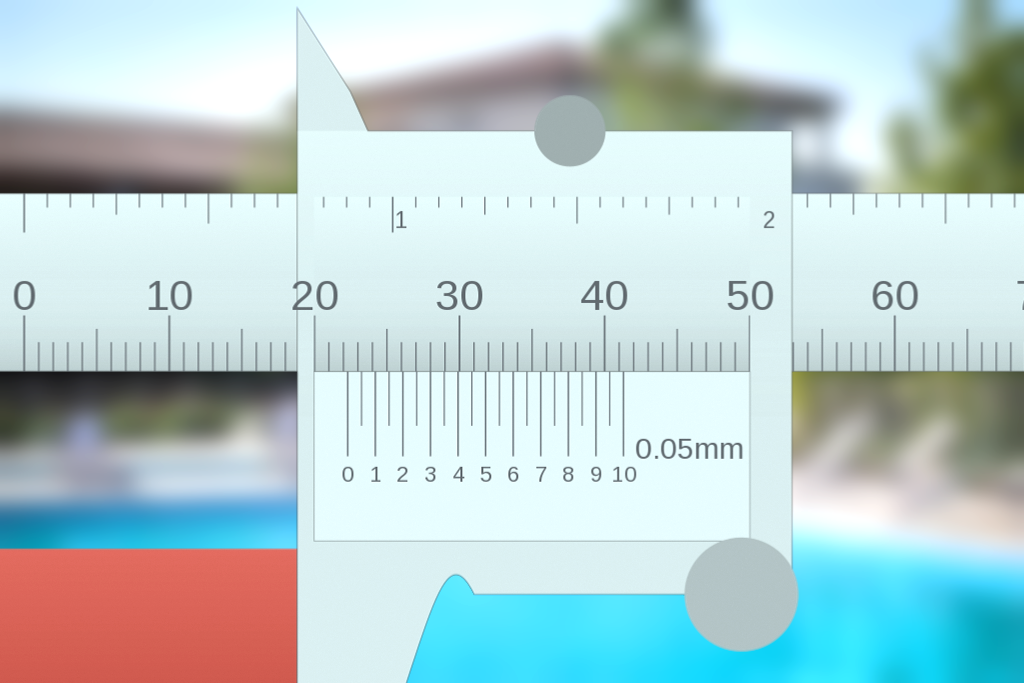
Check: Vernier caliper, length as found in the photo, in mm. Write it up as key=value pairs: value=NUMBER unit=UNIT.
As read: value=22.3 unit=mm
